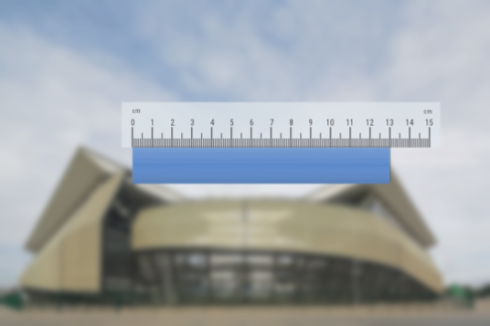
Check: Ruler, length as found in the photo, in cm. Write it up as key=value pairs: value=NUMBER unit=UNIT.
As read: value=13 unit=cm
